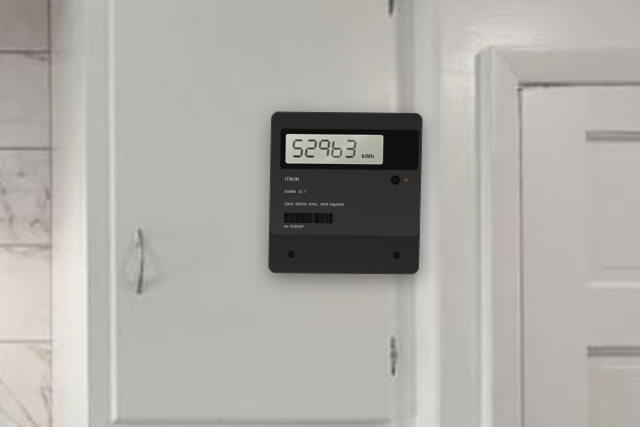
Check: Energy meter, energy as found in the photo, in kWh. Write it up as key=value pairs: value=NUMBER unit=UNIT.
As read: value=52963 unit=kWh
